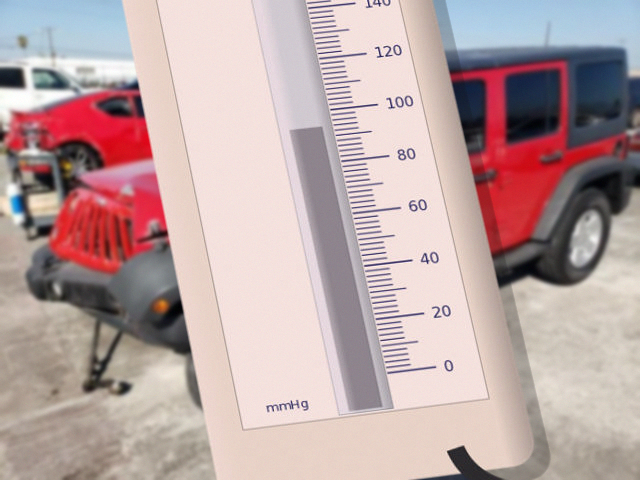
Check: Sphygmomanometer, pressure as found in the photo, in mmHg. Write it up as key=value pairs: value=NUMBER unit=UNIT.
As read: value=94 unit=mmHg
